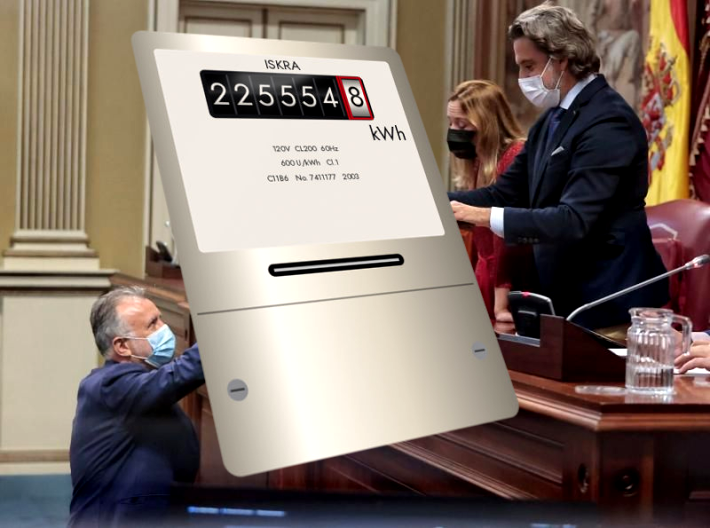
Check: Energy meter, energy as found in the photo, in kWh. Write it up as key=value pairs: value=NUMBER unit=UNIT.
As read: value=225554.8 unit=kWh
